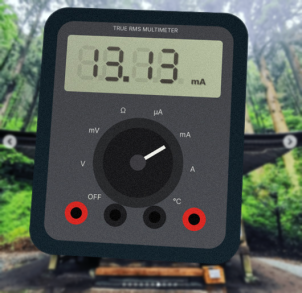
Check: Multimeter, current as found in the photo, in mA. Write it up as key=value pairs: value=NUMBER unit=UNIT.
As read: value=13.13 unit=mA
